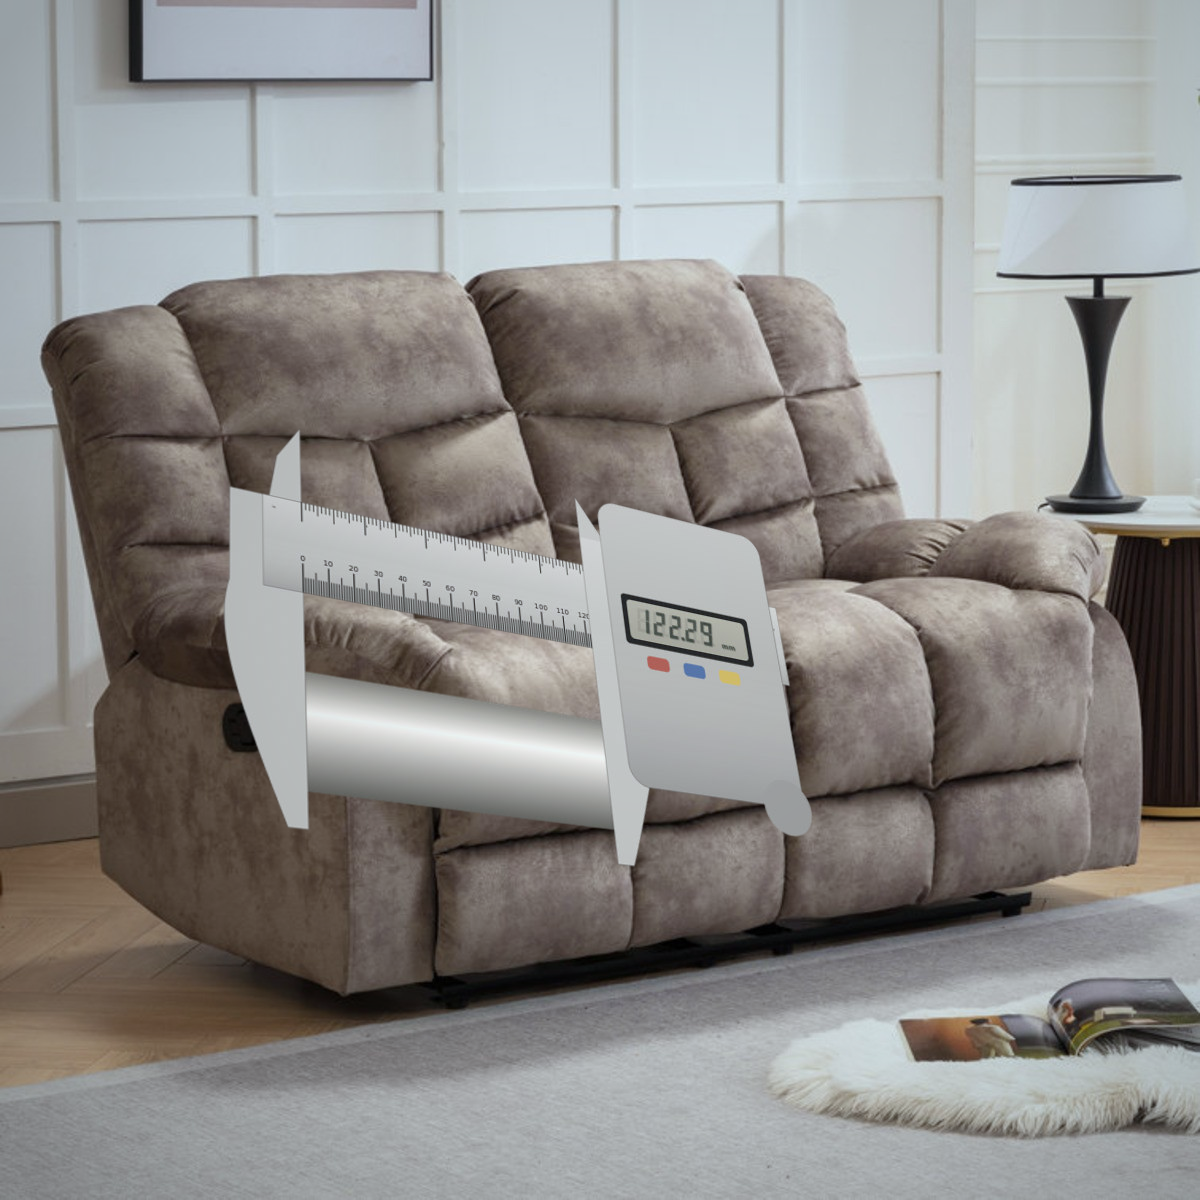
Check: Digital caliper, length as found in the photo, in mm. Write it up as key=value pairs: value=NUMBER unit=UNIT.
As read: value=122.29 unit=mm
